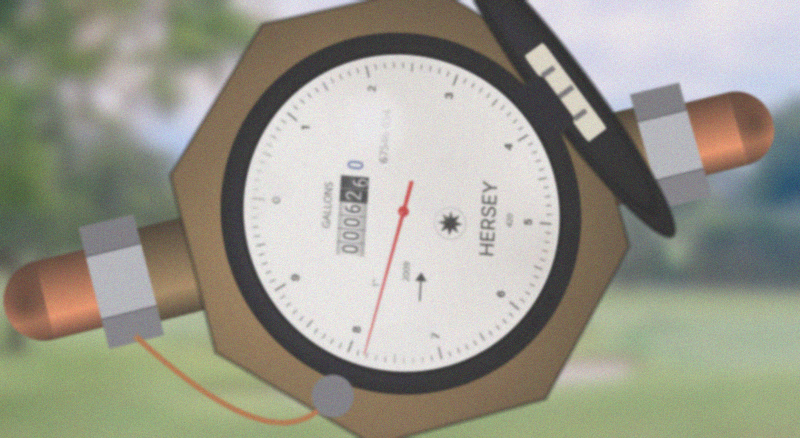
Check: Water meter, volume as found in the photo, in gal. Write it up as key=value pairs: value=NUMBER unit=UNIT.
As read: value=6257.8 unit=gal
